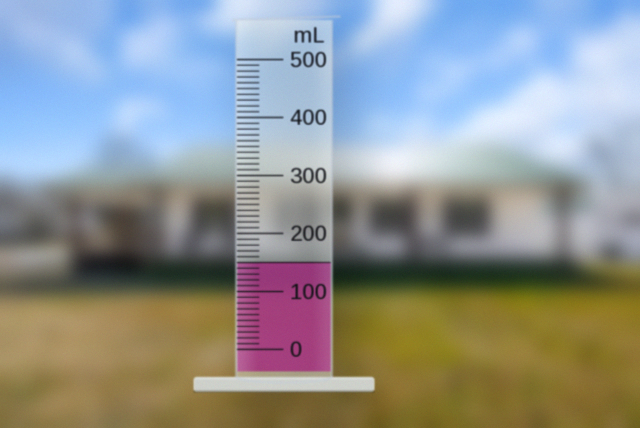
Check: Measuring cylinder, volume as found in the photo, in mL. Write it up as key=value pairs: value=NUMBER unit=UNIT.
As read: value=150 unit=mL
